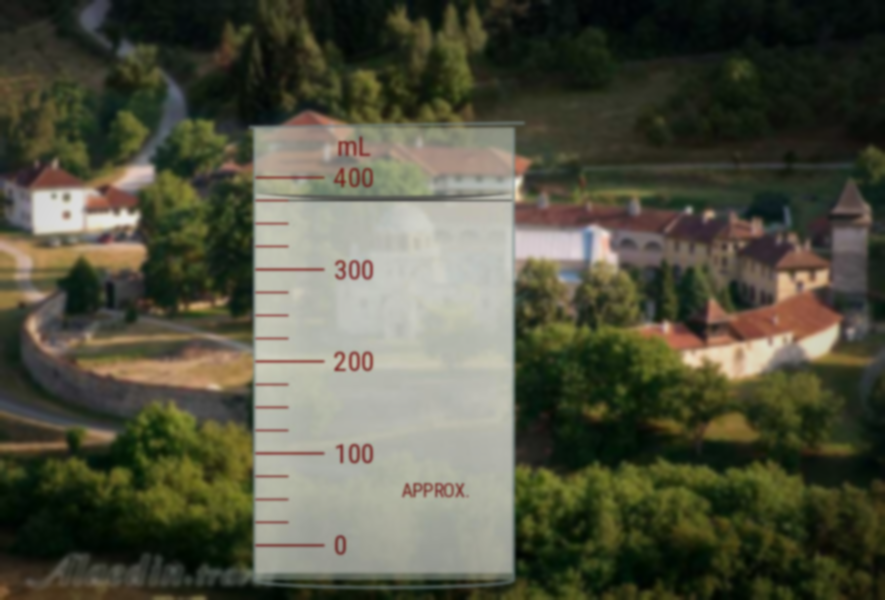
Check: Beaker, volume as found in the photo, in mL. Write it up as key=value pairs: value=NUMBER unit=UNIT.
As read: value=375 unit=mL
